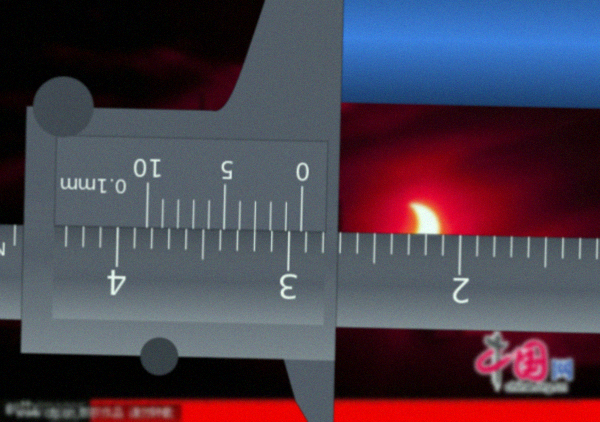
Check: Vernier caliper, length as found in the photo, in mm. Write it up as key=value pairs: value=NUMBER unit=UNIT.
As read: value=29.3 unit=mm
